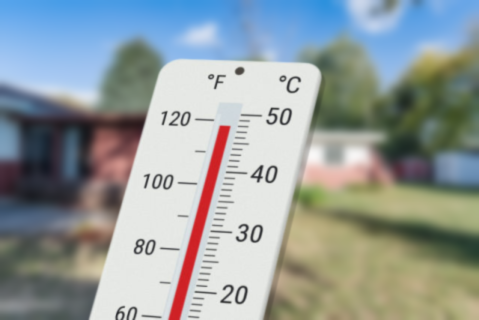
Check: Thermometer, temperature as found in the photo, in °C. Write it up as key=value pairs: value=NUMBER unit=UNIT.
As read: value=48 unit=°C
